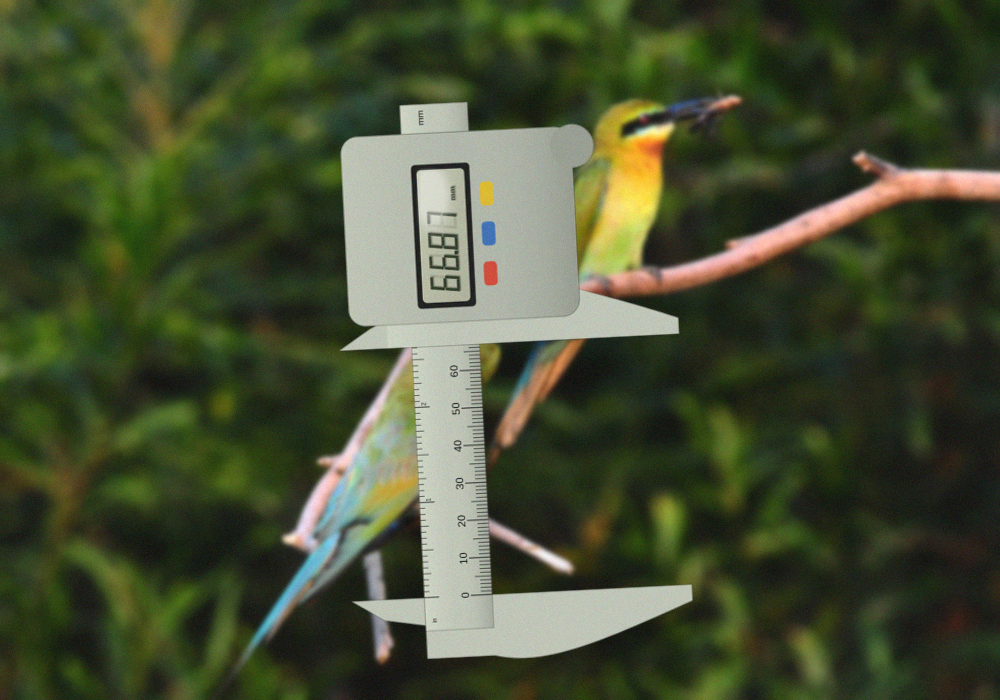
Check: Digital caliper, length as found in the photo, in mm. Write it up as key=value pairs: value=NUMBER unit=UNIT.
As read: value=66.87 unit=mm
